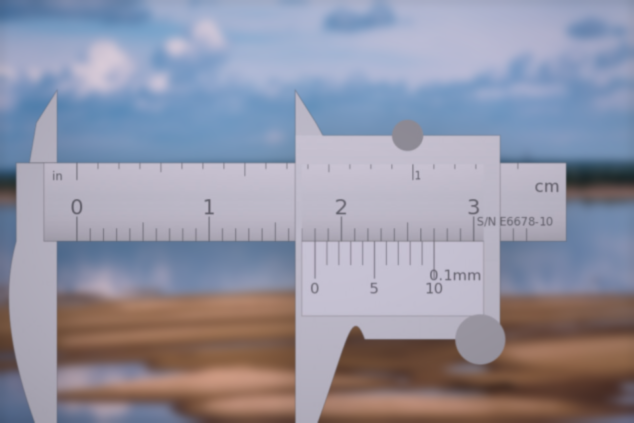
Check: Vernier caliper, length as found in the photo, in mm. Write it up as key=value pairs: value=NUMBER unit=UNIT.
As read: value=18.0 unit=mm
